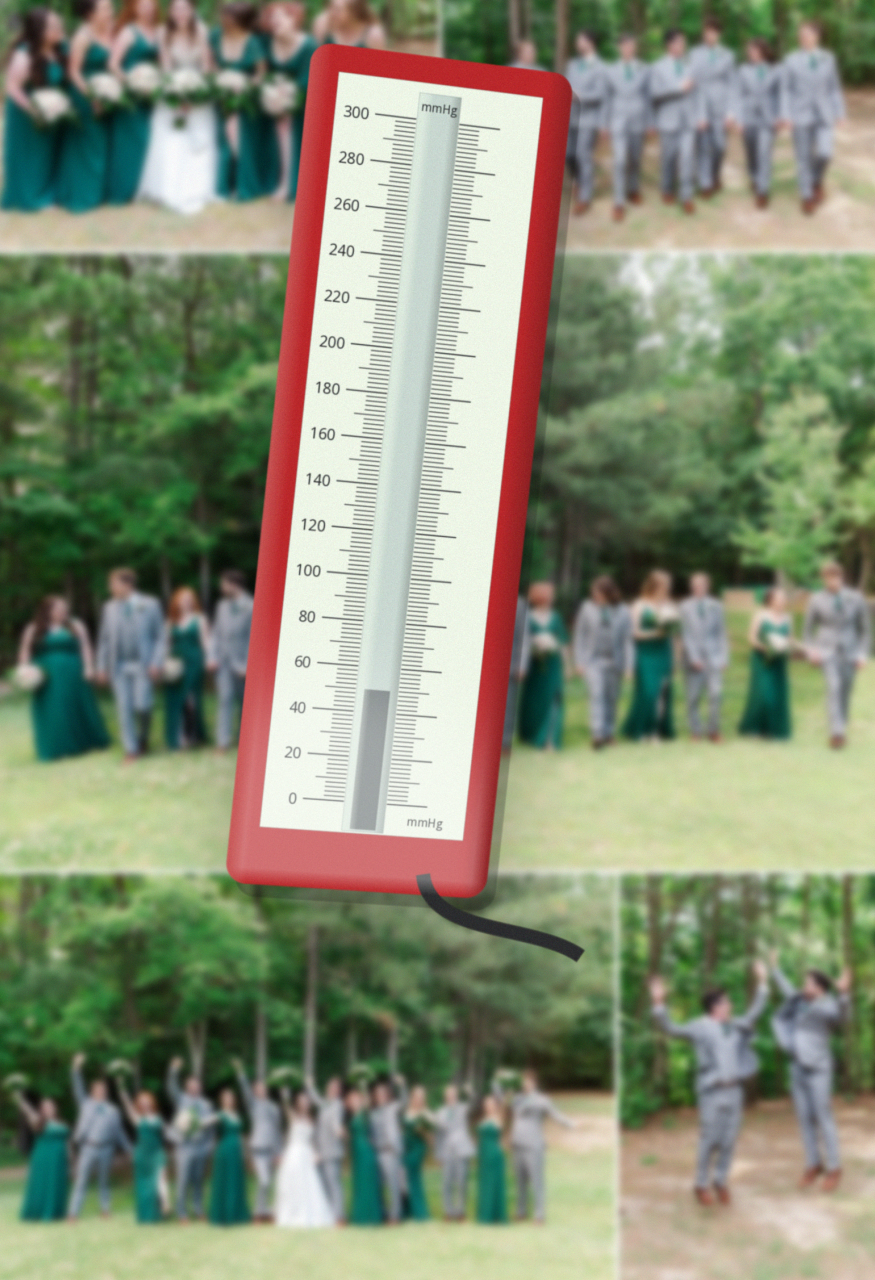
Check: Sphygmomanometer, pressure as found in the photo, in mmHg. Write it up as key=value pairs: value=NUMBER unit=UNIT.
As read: value=50 unit=mmHg
